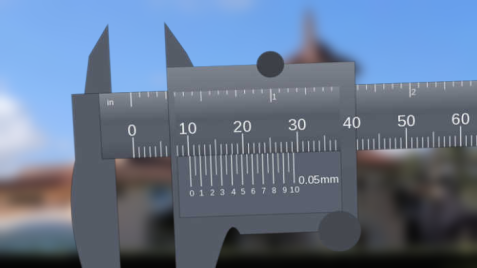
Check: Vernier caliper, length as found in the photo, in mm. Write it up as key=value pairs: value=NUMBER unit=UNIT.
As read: value=10.2 unit=mm
